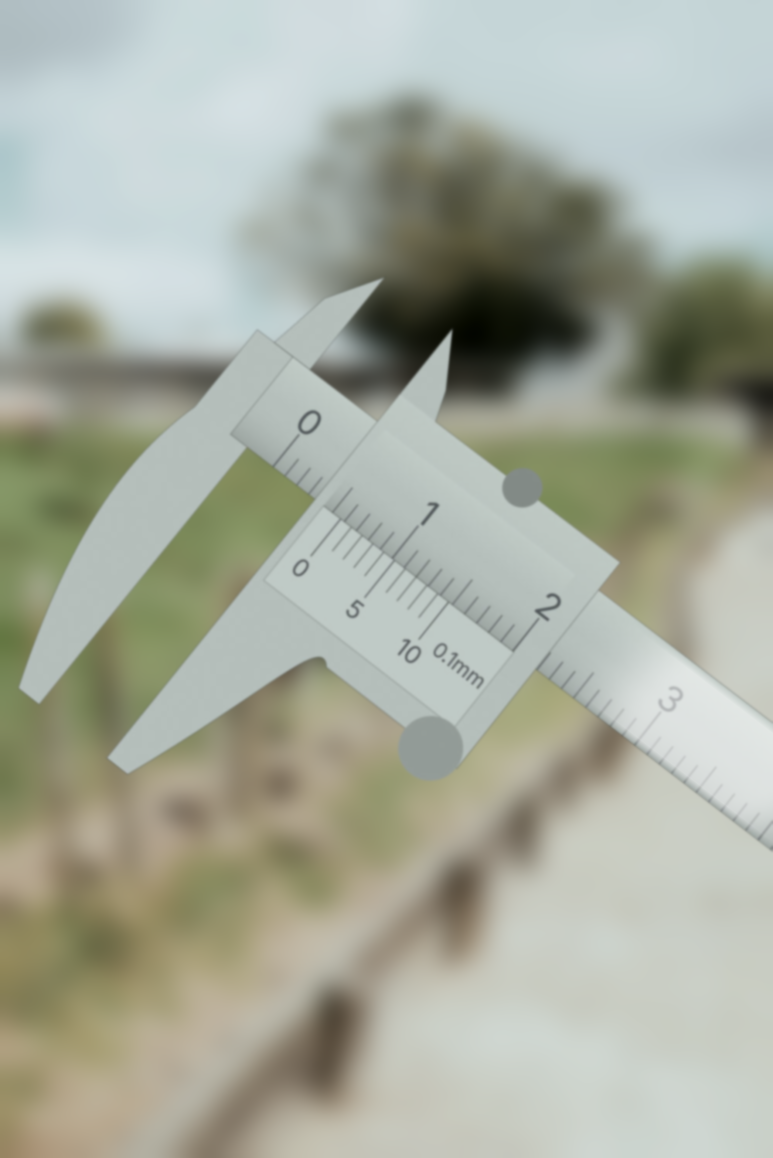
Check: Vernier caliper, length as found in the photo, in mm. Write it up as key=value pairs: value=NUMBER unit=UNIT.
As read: value=5.7 unit=mm
